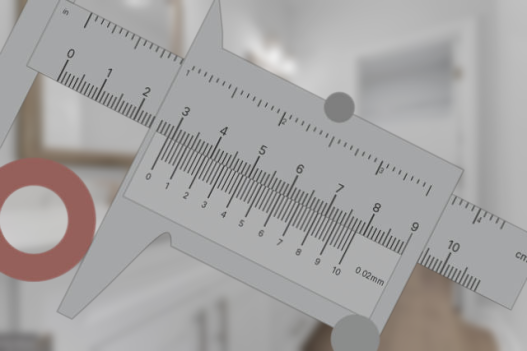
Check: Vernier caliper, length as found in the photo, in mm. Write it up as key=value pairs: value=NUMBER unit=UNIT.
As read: value=29.0 unit=mm
